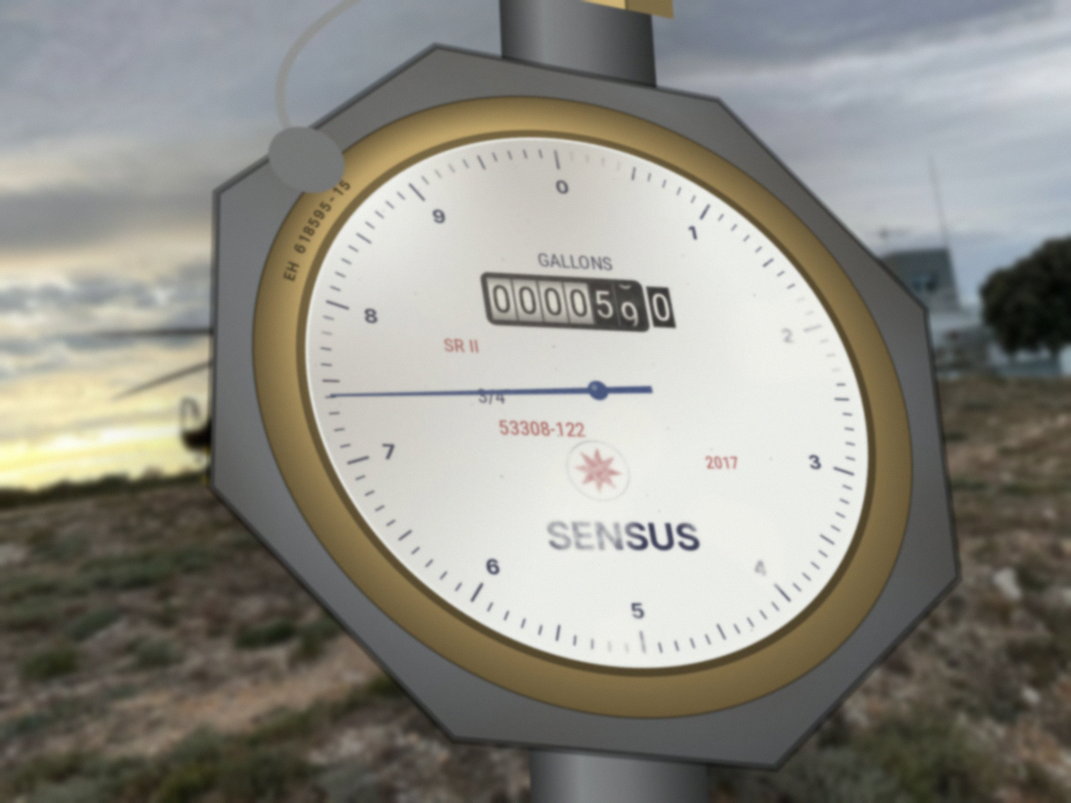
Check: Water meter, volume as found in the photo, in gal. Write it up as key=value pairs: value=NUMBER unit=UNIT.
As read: value=587.4 unit=gal
